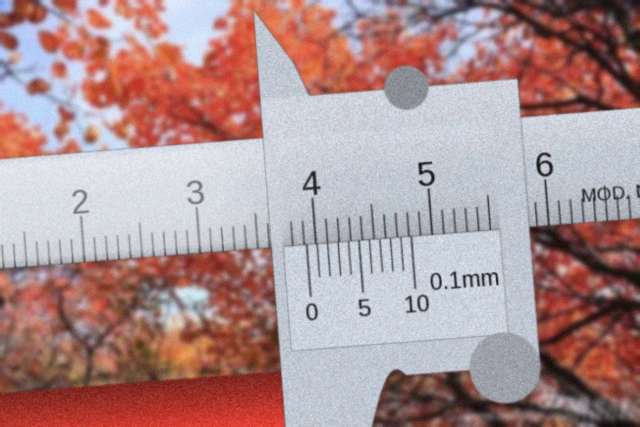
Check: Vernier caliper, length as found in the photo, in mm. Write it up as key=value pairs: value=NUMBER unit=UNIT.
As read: value=39.2 unit=mm
